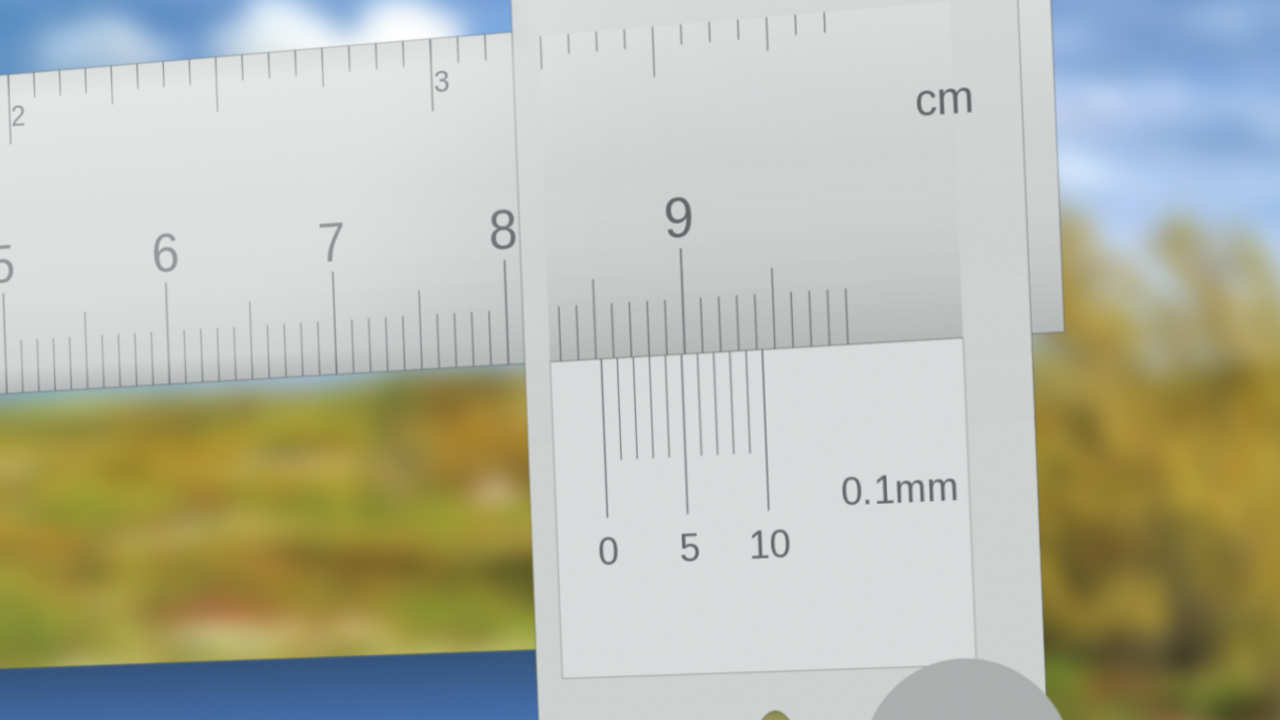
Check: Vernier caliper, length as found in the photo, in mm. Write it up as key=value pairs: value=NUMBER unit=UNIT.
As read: value=85.3 unit=mm
